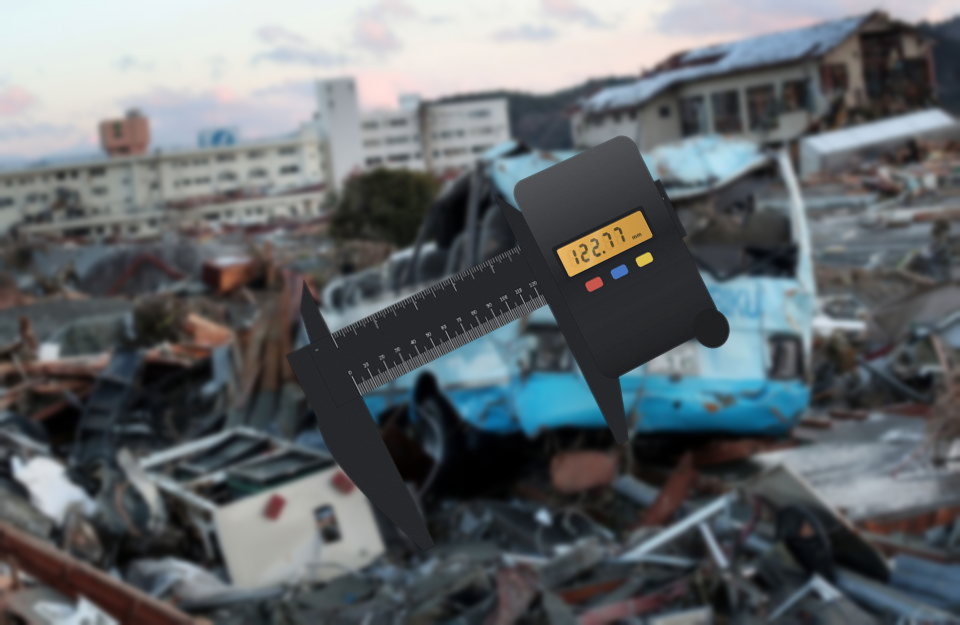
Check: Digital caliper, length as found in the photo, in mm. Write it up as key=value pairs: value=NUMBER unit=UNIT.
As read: value=122.77 unit=mm
